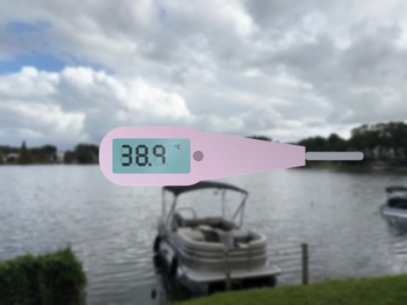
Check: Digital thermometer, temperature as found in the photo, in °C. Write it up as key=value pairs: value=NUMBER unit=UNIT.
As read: value=38.9 unit=°C
